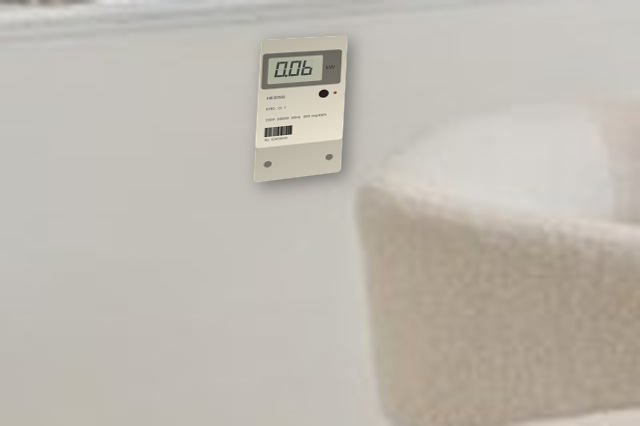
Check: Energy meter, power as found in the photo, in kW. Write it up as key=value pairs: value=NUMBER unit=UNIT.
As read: value=0.06 unit=kW
